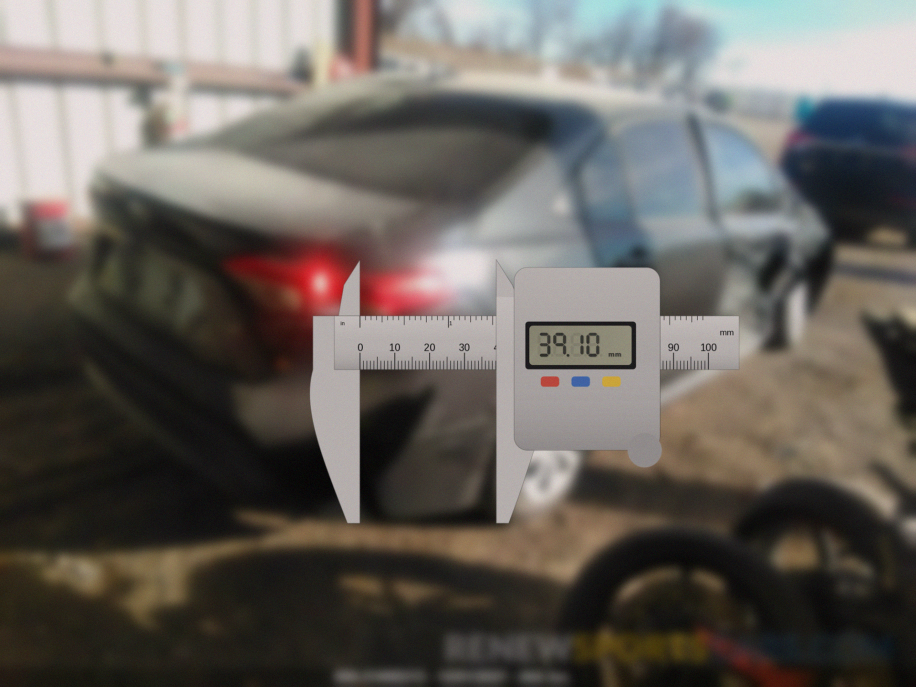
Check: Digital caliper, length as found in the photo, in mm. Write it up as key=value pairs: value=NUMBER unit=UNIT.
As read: value=39.10 unit=mm
